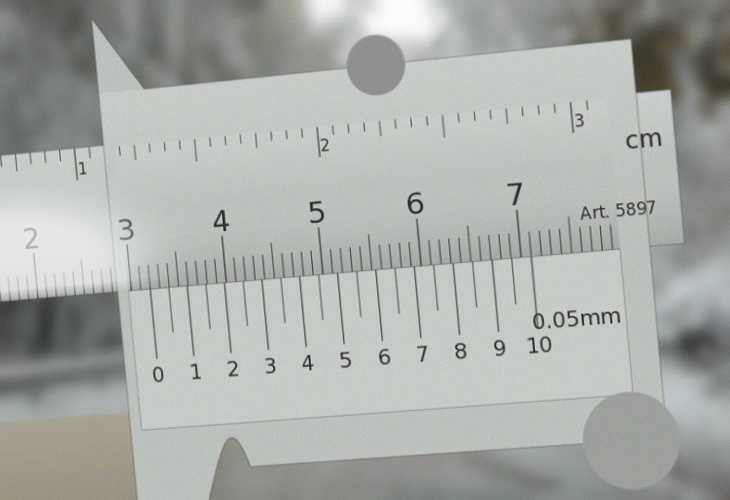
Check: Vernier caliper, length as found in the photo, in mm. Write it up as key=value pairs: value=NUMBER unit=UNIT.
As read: value=32.0 unit=mm
